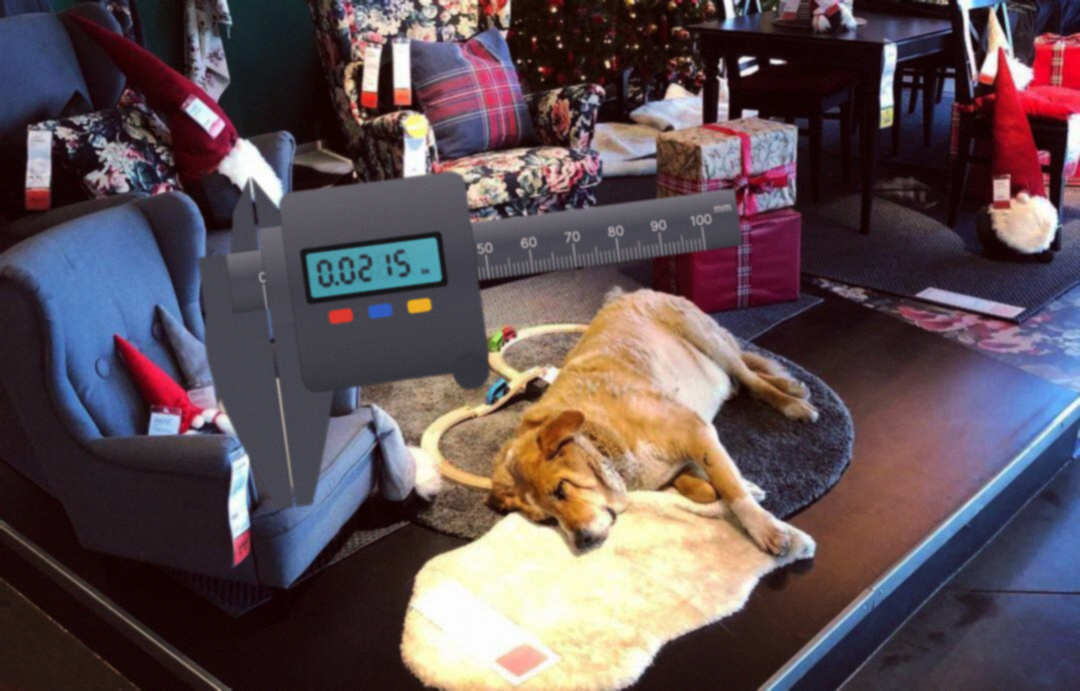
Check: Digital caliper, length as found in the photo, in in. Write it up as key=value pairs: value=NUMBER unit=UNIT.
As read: value=0.0215 unit=in
